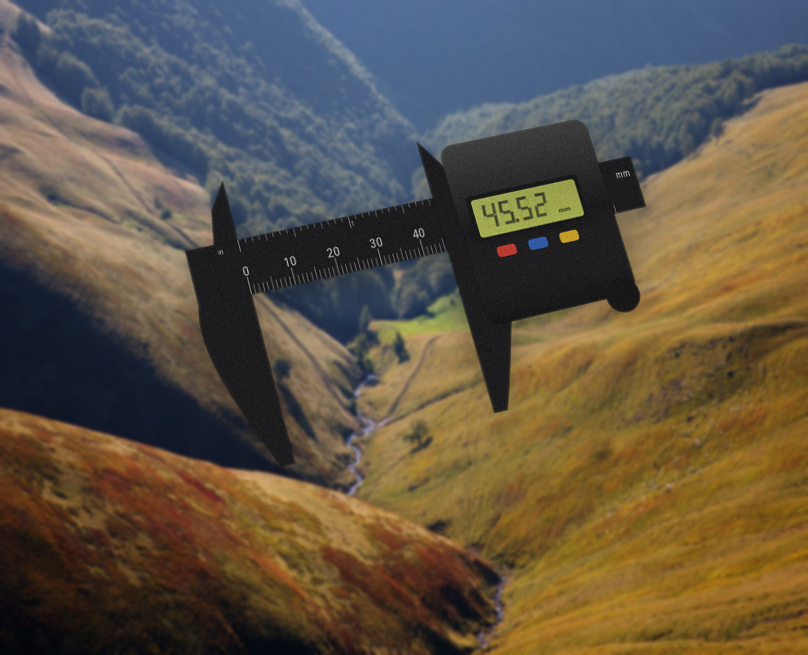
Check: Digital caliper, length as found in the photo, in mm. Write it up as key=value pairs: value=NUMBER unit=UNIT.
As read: value=45.52 unit=mm
